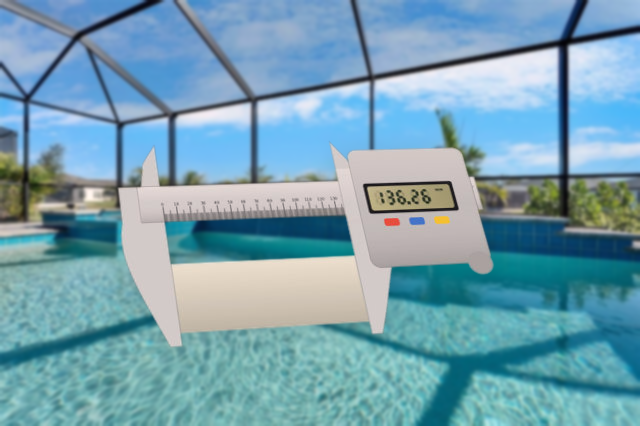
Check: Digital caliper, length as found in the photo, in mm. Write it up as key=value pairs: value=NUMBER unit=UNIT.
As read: value=136.26 unit=mm
